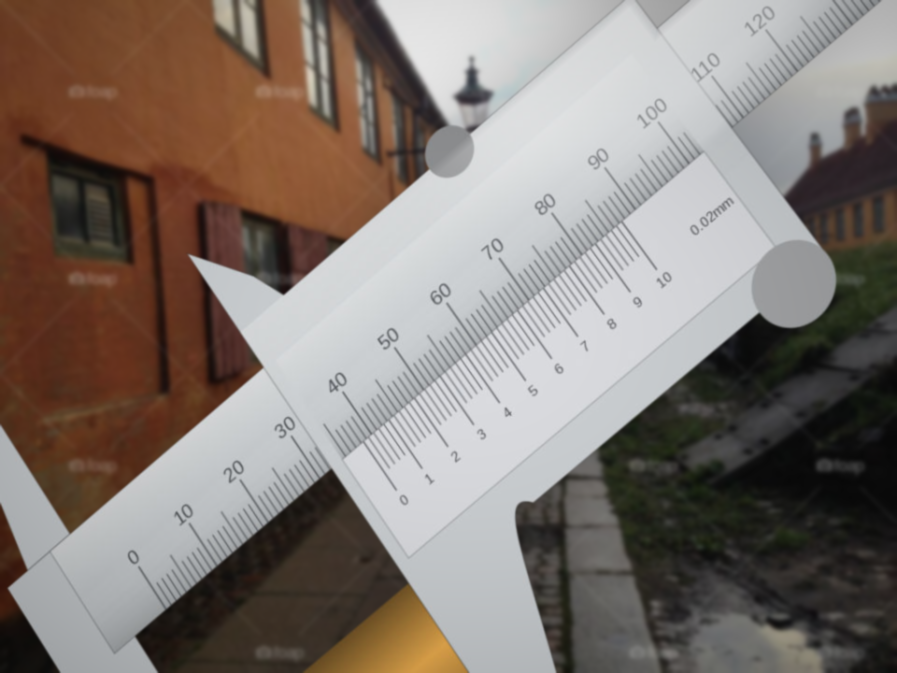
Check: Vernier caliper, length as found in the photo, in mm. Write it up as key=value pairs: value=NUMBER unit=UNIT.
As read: value=38.4 unit=mm
